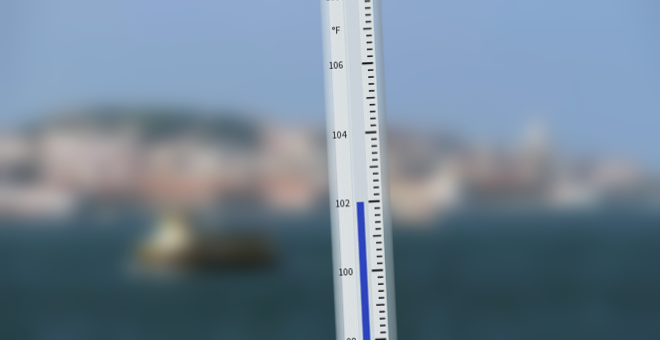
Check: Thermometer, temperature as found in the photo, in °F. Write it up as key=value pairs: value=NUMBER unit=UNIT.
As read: value=102 unit=°F
